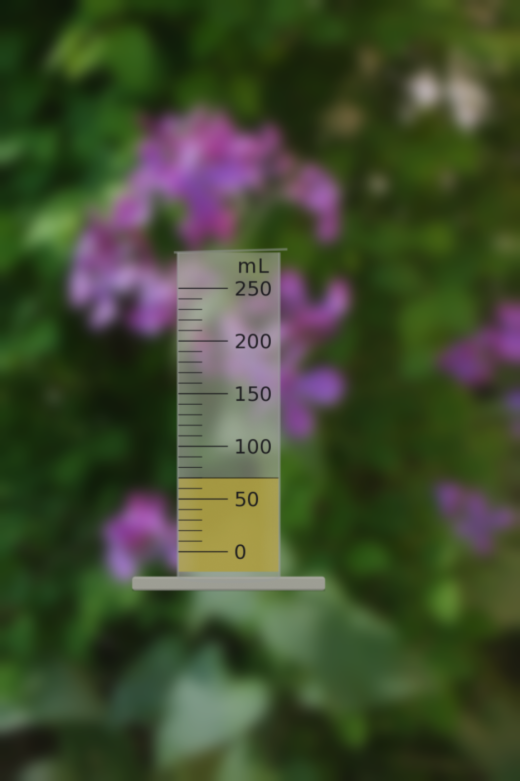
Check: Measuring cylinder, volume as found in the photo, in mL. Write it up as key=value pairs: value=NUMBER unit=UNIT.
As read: value=70 unit=mL
